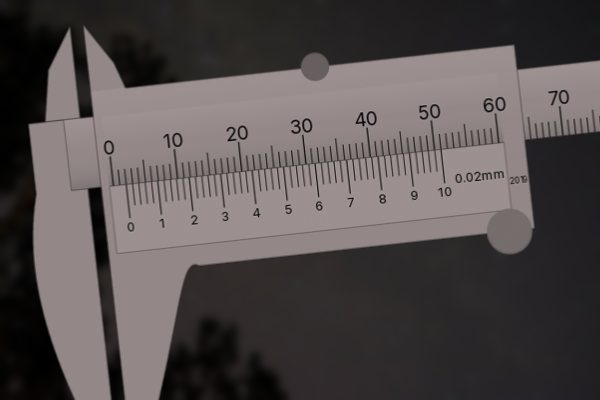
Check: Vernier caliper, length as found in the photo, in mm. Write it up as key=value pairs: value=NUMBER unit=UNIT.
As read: value=2.0 unit=mm
